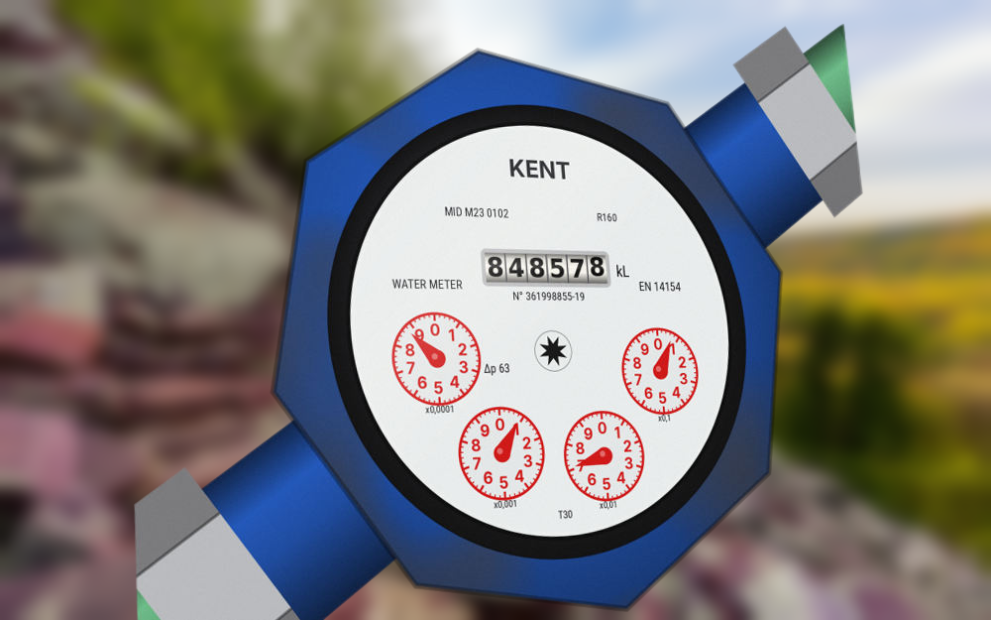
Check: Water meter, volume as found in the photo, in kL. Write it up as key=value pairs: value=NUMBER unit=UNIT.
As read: value=848578.0708 unit=kL
